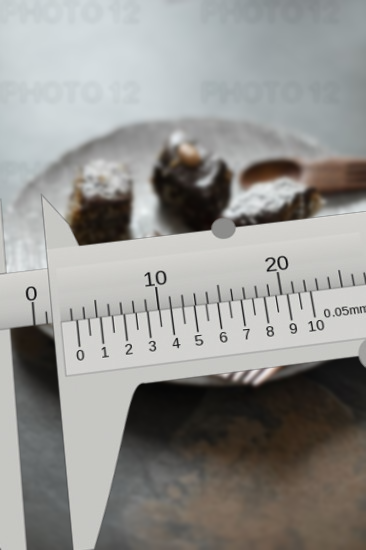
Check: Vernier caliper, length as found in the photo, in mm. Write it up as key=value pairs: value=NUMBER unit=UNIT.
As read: value=3.4 unit=mm
